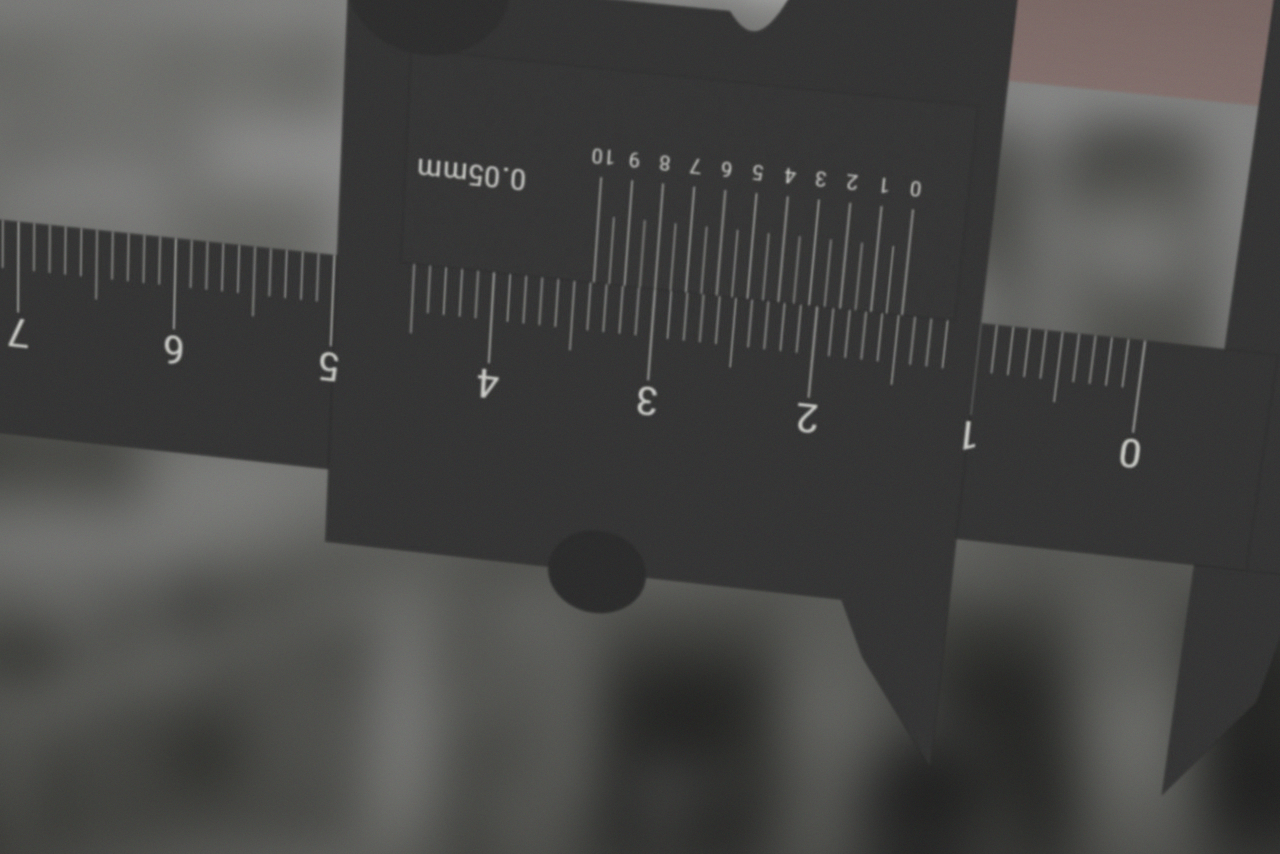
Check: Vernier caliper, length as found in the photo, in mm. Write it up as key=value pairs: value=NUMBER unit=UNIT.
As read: value=14.8 unit=mm
